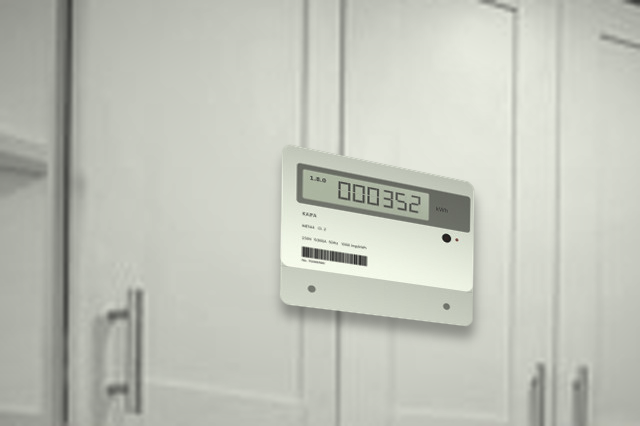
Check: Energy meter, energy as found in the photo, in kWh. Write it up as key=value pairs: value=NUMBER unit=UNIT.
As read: value=352 unit=kWh
